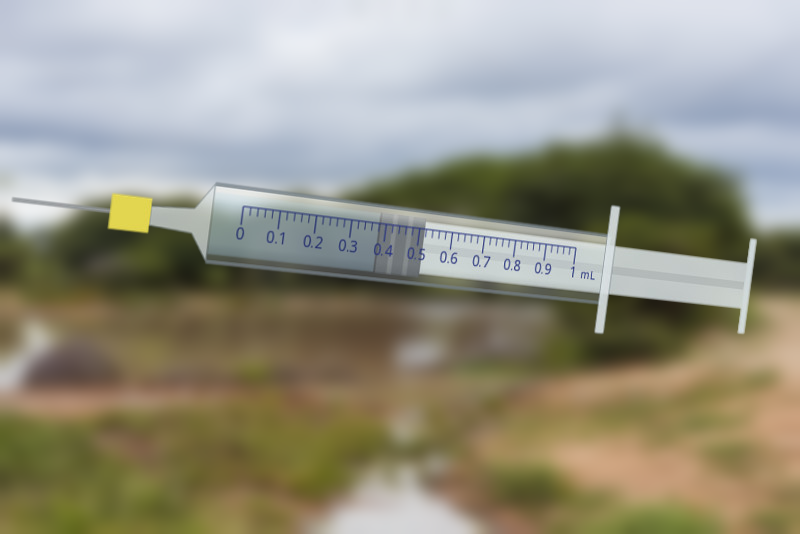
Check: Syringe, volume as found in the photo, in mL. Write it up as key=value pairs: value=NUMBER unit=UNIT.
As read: value=0.38 unit=mL
